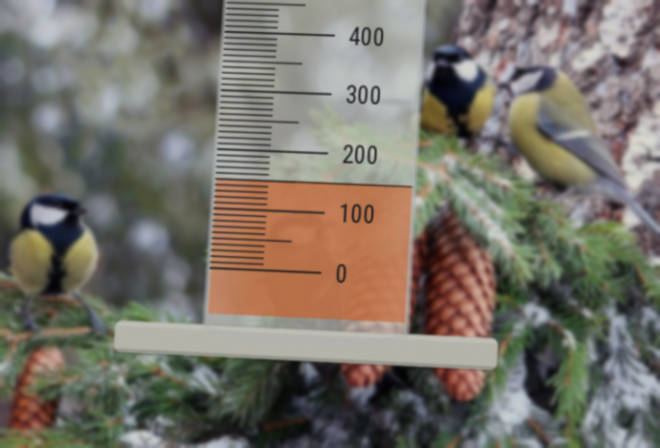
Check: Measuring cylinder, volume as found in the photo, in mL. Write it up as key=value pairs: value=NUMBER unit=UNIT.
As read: value=150 unit=mL
